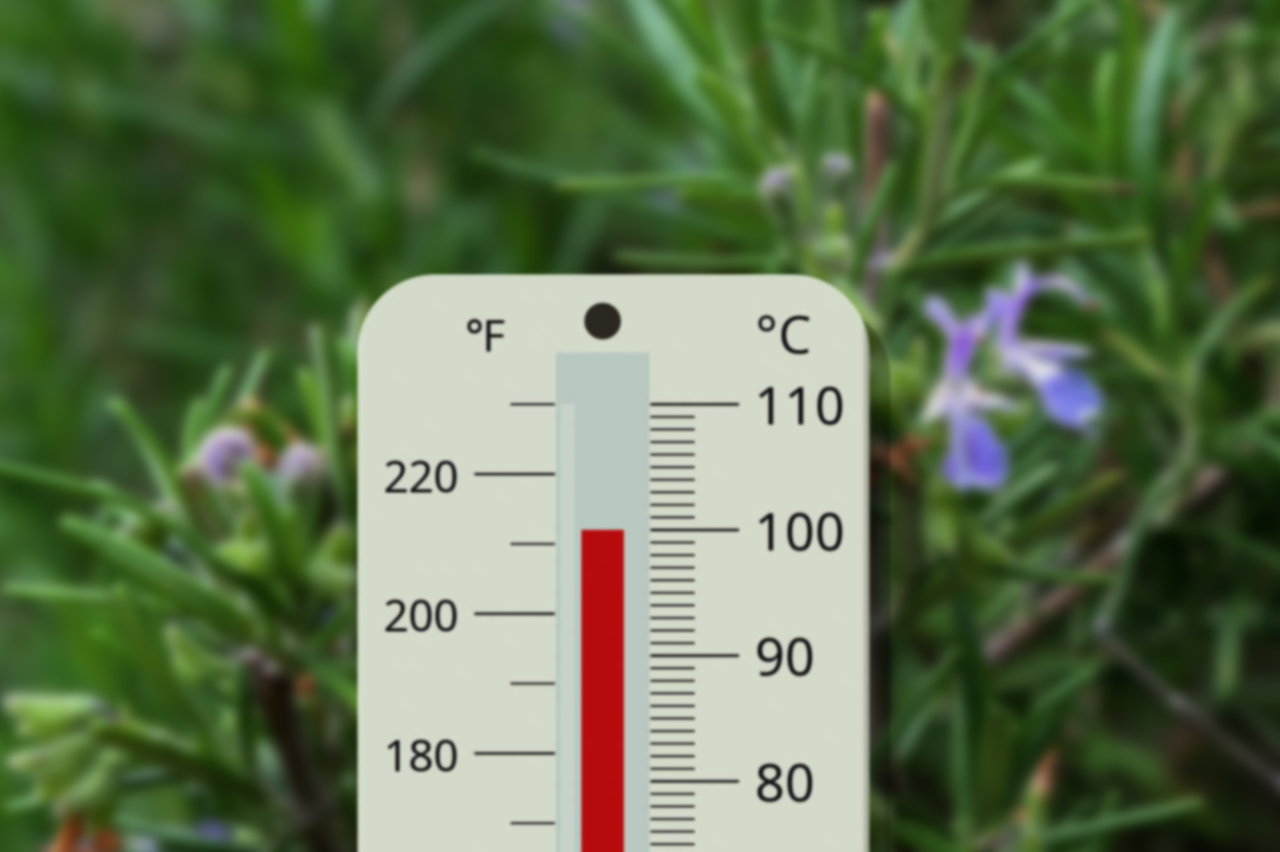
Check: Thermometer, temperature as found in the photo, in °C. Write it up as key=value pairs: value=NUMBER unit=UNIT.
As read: value=100 unit=°C
